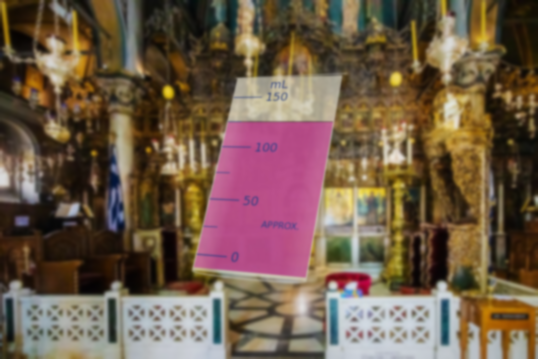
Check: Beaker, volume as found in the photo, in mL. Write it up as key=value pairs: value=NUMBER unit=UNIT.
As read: value=125 unit=mL
